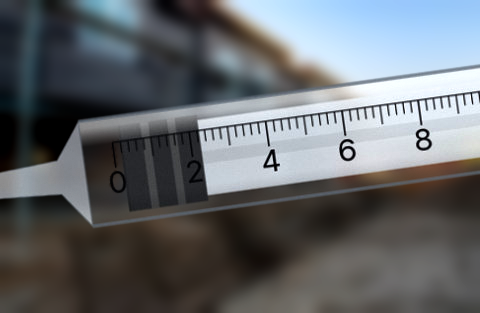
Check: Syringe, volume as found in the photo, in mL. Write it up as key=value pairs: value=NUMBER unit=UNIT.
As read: value=0.2 unit=mL
